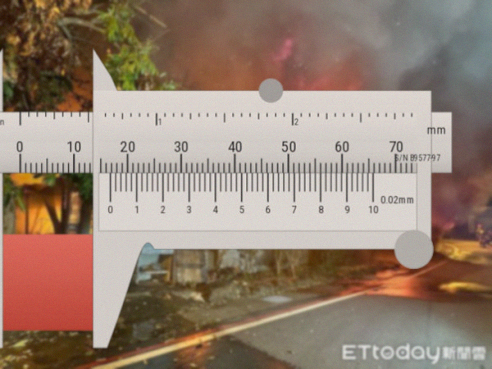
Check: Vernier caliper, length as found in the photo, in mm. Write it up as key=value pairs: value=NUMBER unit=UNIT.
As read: value=16.8 unit=mm
